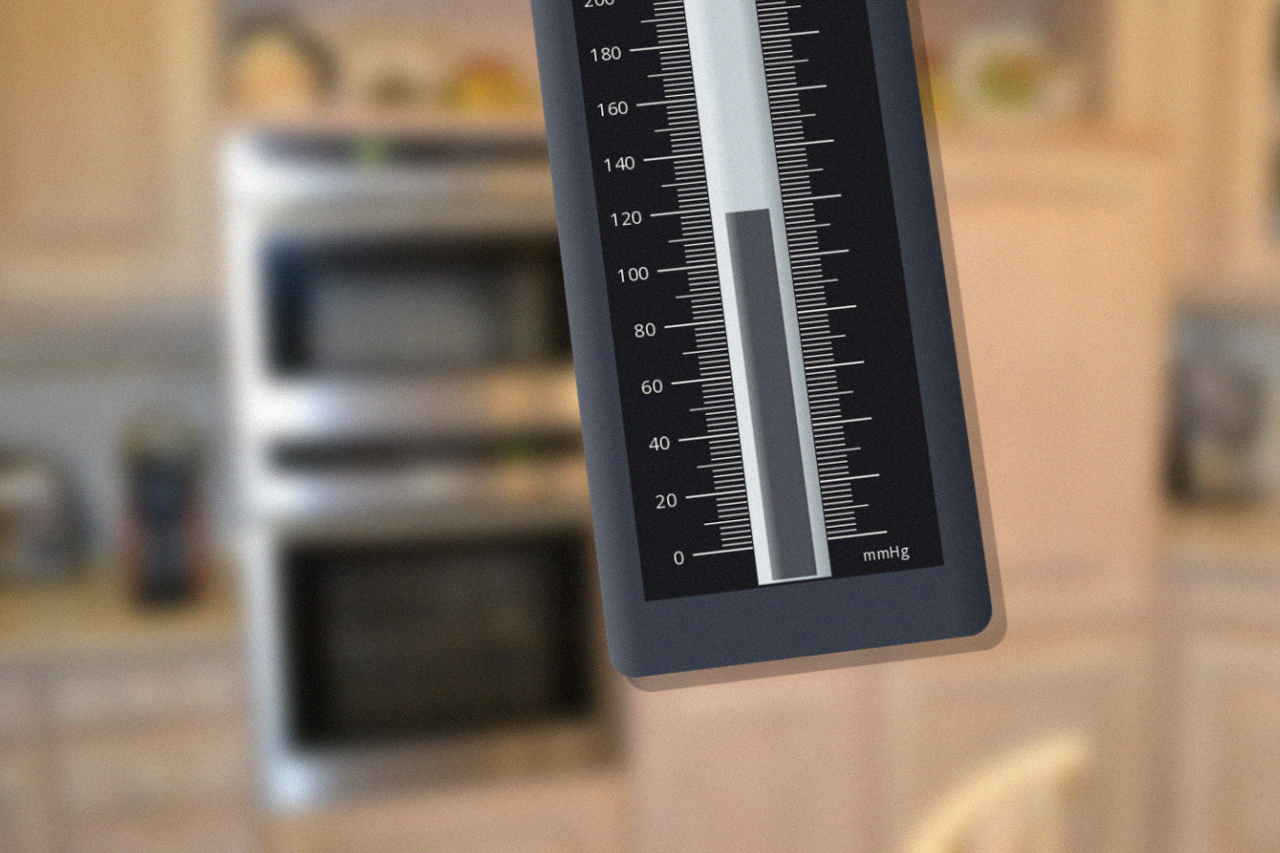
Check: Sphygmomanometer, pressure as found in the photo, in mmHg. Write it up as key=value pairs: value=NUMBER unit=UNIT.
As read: value=118 unit=mmHg
